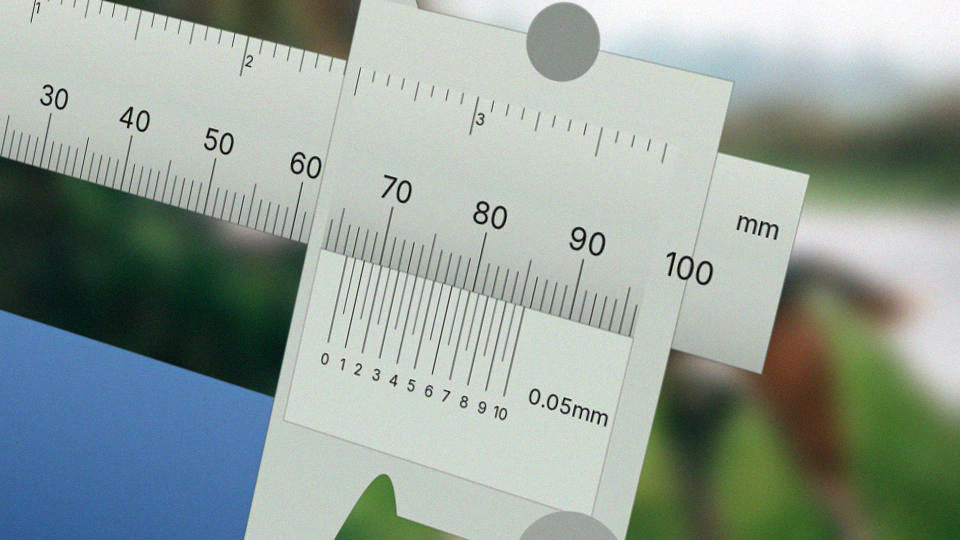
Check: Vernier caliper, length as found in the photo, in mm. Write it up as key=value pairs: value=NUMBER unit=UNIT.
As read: value=66.4 unit=mm
